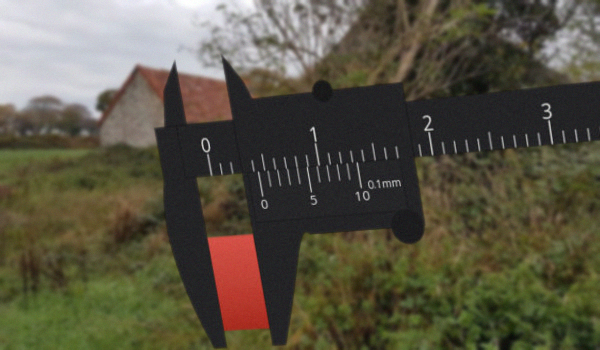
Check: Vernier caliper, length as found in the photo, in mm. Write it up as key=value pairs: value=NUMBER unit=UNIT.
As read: value=4.4 unit=mm
